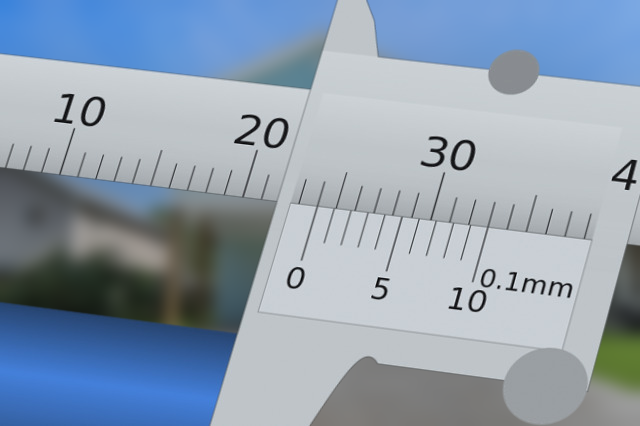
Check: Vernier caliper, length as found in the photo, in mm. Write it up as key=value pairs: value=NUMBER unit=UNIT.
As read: value=24.0 unit=mm
